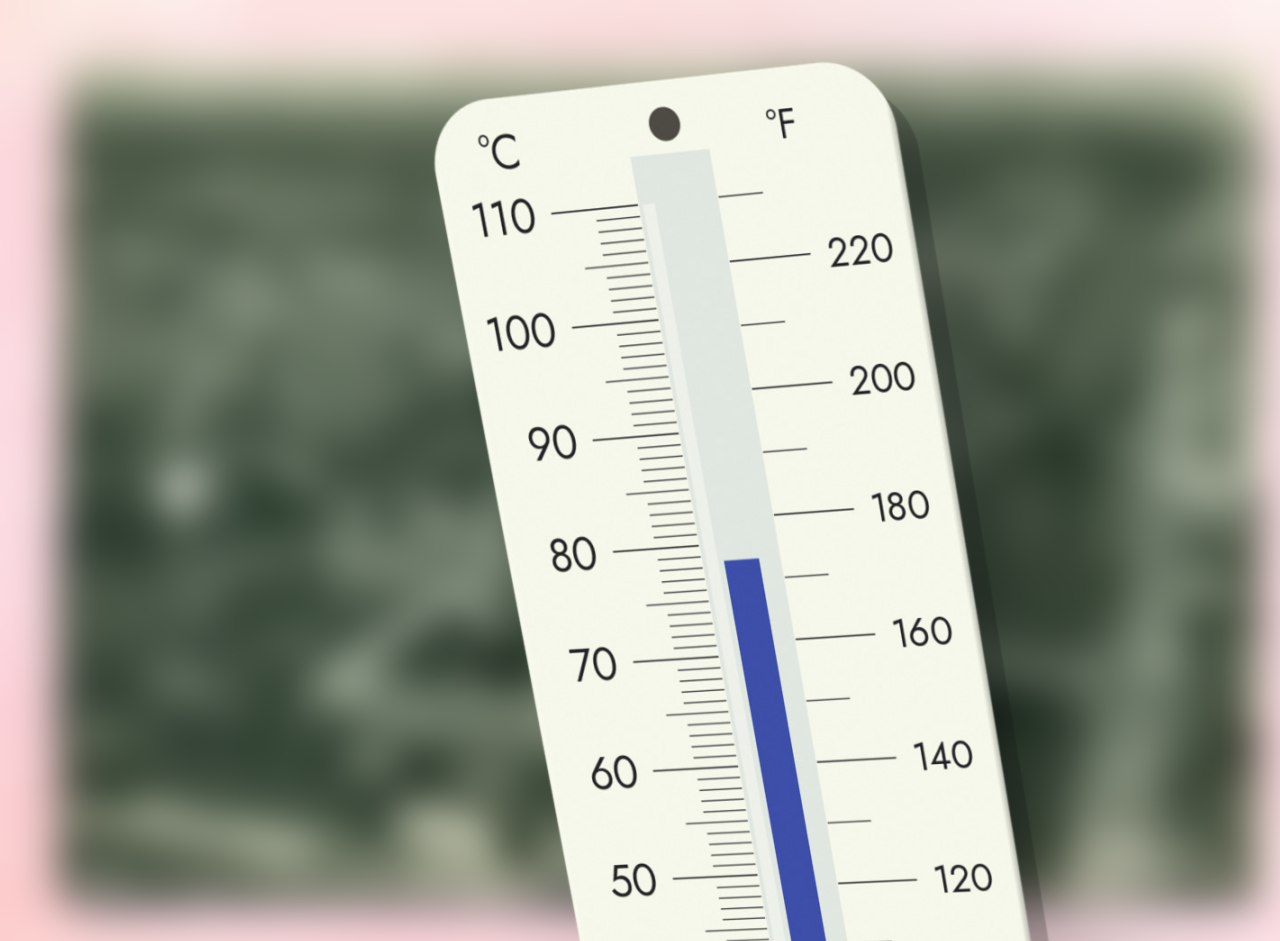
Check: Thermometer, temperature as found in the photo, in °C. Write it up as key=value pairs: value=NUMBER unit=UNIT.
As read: value=78.5 unit=°C
